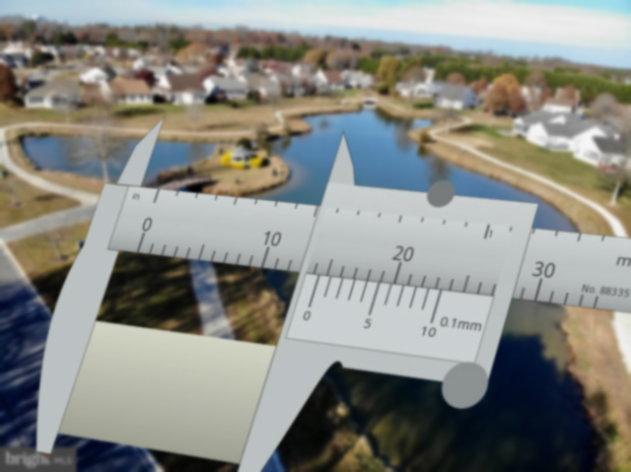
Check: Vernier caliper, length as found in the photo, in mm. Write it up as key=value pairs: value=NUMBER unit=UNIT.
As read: value=14.4 unit=mm
